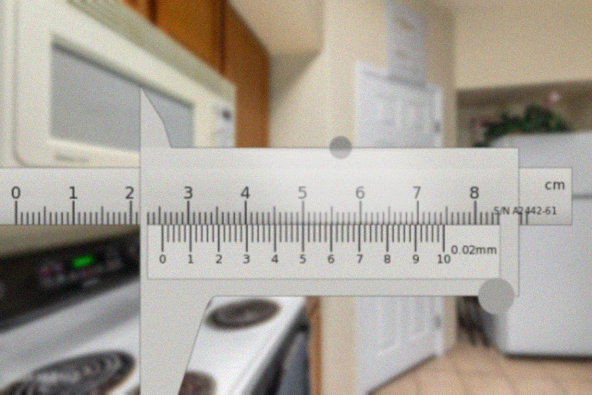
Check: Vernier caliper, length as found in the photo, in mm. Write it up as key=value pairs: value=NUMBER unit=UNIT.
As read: value=25.5 unit=mm
